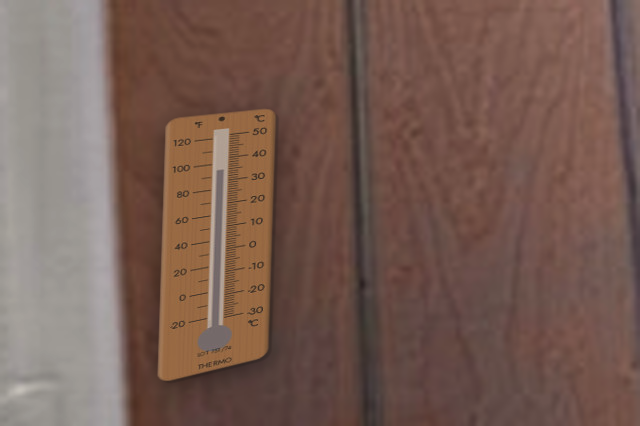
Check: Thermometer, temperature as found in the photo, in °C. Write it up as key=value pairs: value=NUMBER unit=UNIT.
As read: value=35 unit=°C
